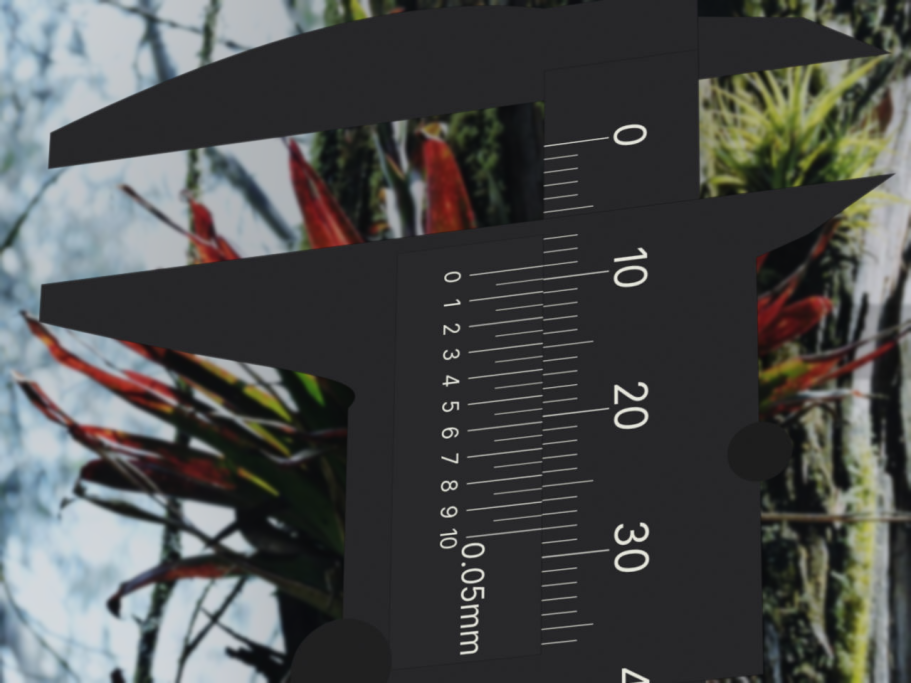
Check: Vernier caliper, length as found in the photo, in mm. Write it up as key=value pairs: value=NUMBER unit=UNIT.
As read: value=9.0 unit=mm
